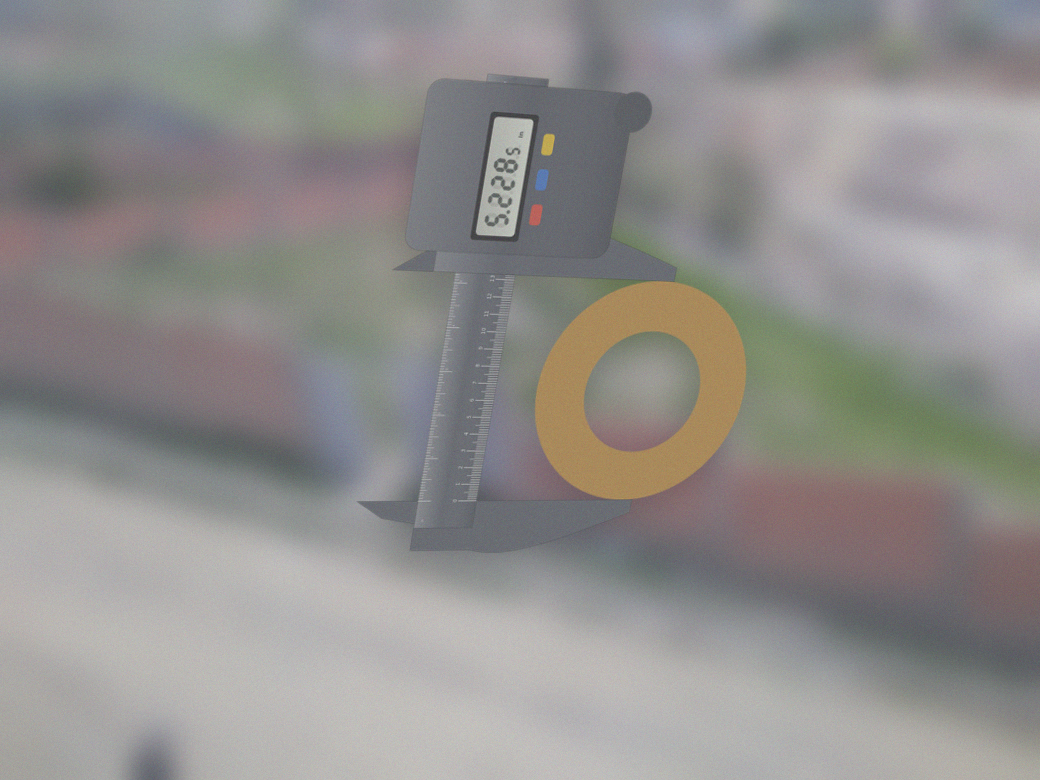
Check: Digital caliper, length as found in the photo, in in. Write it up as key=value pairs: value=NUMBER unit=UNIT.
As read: value=5.2285 unit=in
